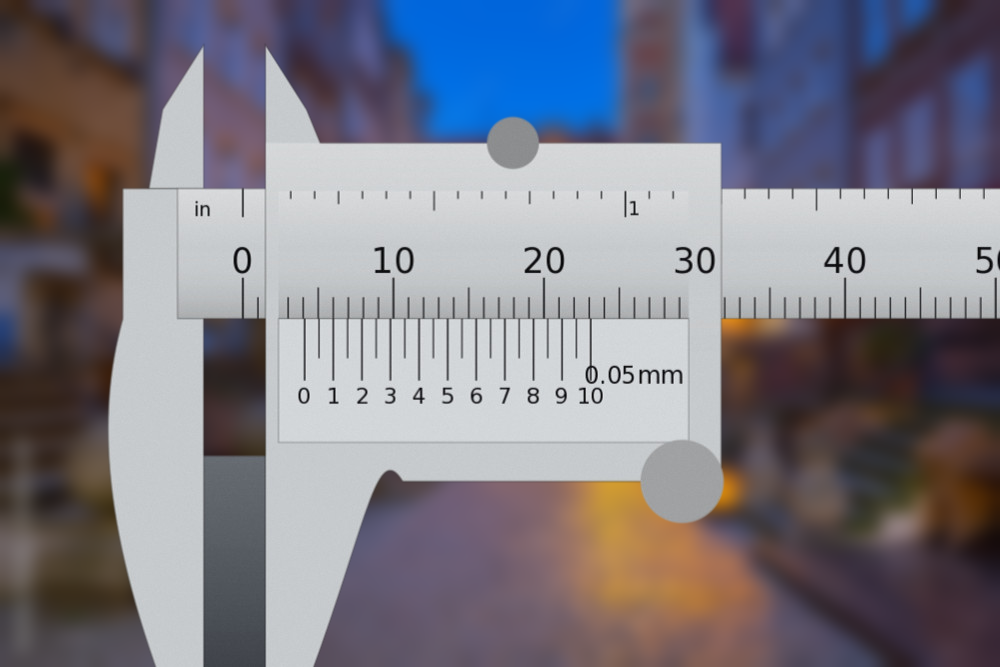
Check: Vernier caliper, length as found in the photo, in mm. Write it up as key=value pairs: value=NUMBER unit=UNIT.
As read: value=4.1 unit=mm
